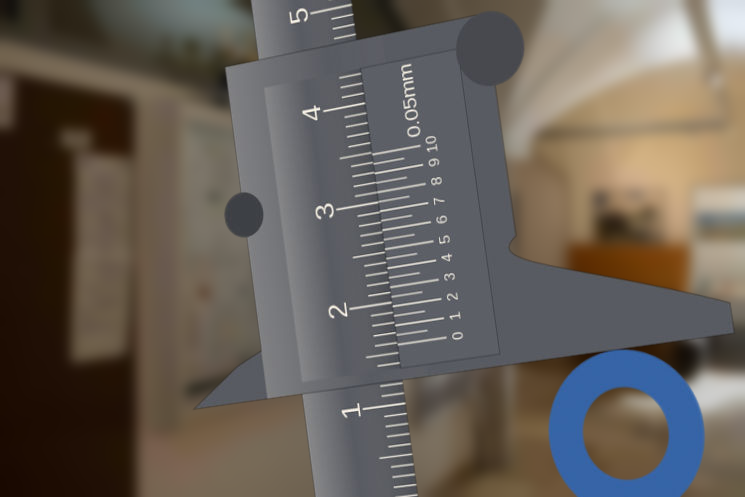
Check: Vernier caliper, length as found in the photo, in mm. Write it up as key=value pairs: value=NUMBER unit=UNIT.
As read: value=15.8 unit=mm
